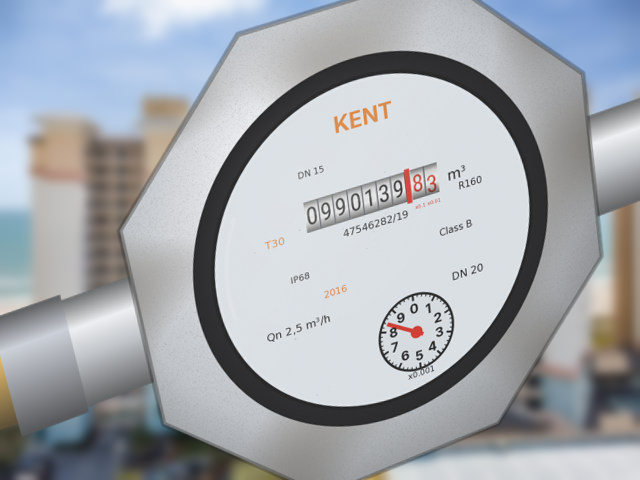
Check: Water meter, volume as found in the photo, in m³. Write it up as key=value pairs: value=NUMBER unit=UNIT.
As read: value=990139.828 unit=m³
